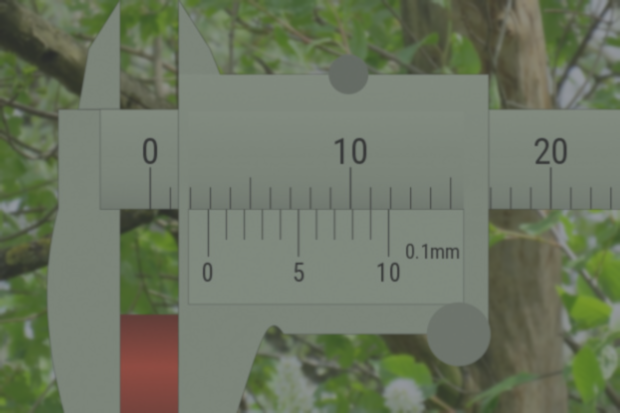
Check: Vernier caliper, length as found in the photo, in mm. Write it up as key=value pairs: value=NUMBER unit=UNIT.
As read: value=2.9 unit=mm
